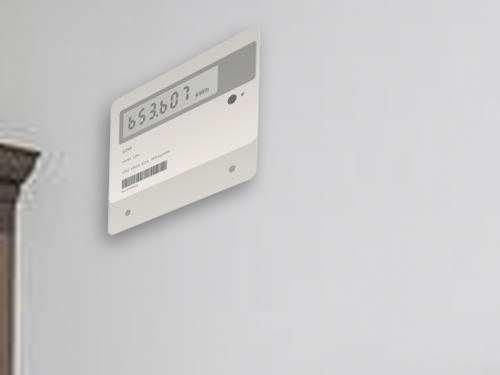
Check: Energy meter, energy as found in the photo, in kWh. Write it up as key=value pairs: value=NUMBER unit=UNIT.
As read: value=653.607 unit=kWh
